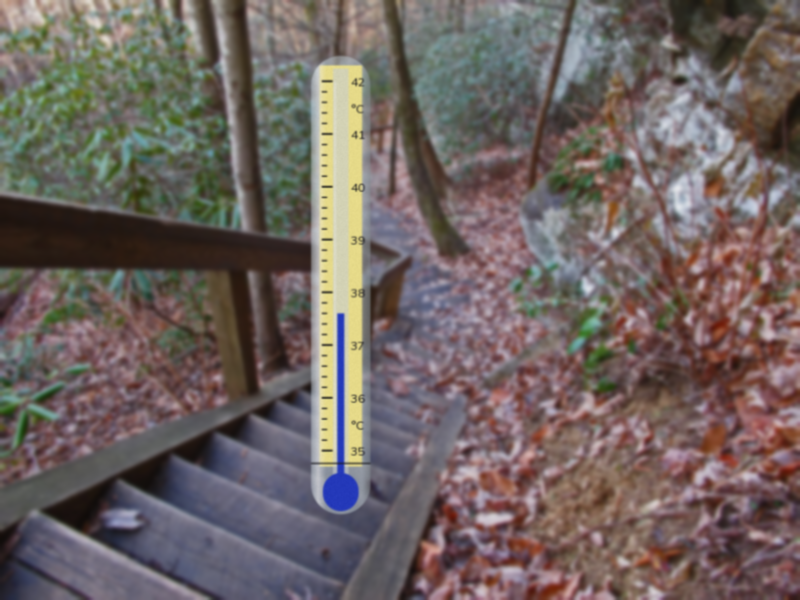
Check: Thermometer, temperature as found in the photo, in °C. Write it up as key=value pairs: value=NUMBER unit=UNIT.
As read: value=37.6 unit=°C
